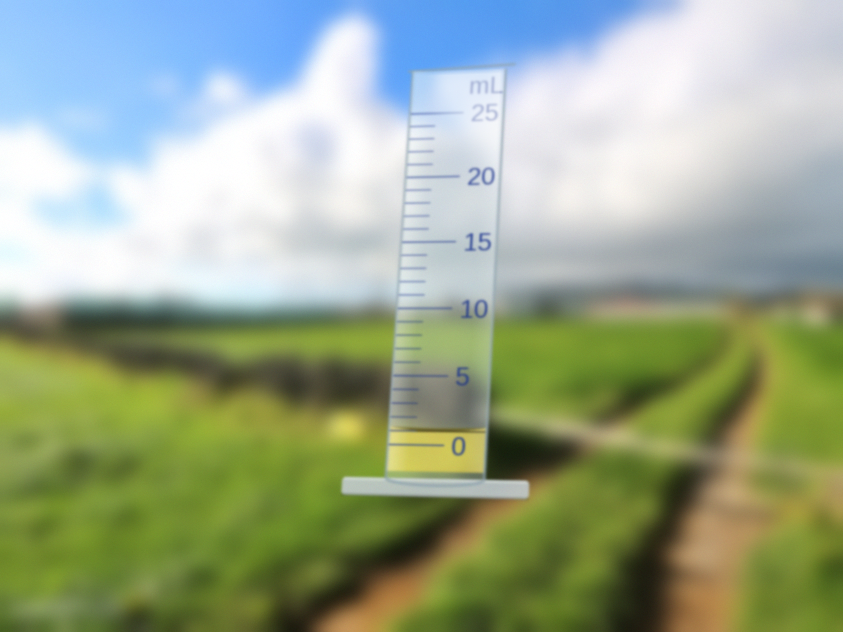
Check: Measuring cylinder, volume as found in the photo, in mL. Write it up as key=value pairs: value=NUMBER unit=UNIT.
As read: value=1 unit=mL
